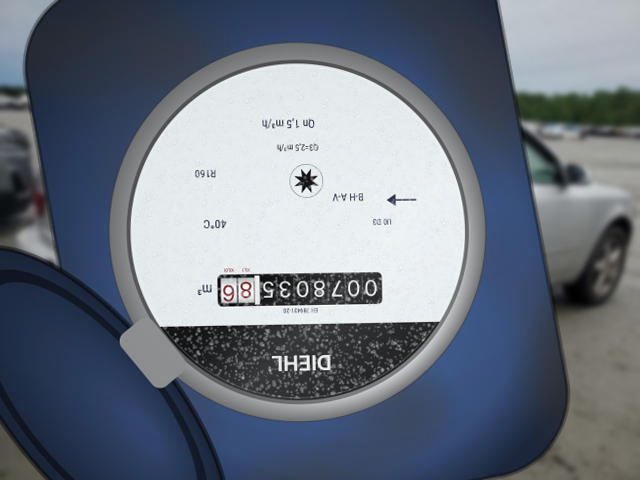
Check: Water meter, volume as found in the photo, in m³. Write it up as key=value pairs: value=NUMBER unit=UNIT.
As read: value=78035.86 unit=m³
